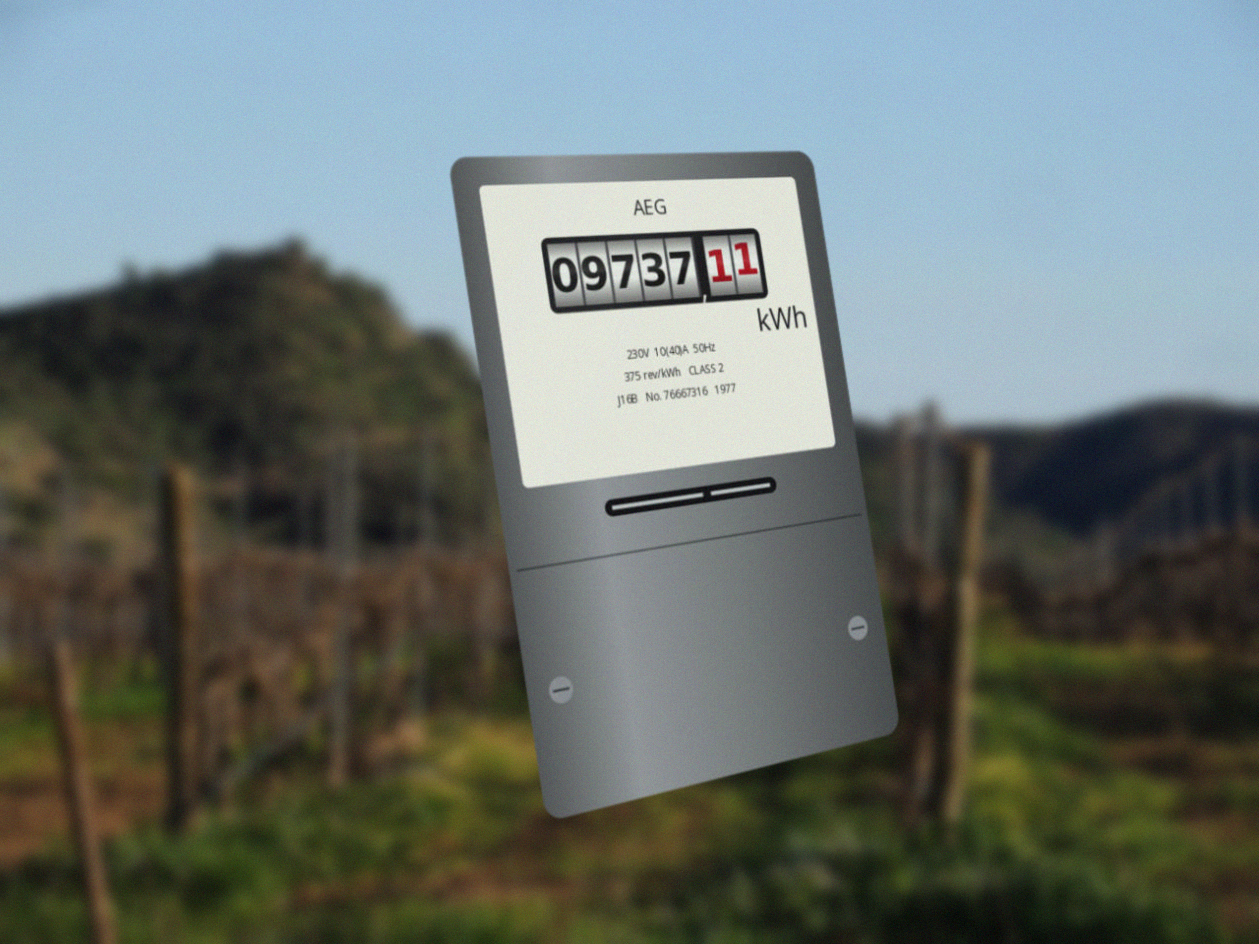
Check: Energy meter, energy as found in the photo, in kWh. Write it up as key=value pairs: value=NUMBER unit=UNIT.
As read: value=9737.11 unit=kWh
